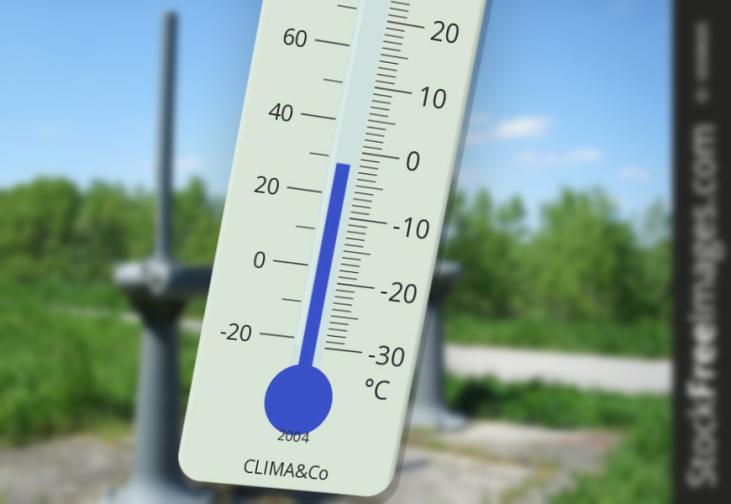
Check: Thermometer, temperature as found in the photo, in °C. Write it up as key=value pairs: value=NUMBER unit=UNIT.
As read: value=-2 unit=°C
